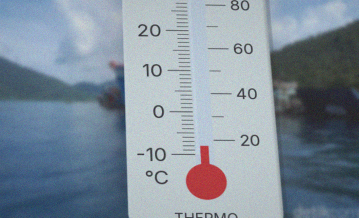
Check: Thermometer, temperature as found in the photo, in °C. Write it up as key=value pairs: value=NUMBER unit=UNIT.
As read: value=-8 unit=°C
